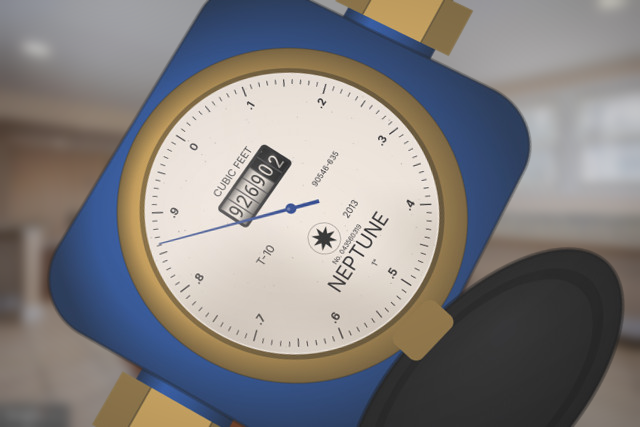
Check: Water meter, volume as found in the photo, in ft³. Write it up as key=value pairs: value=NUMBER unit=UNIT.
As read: value=926901.86 unit=ft³
